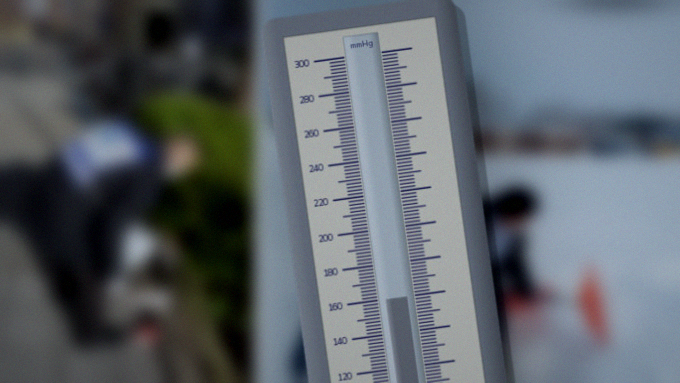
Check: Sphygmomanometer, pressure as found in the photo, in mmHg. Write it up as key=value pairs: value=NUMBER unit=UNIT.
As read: value=160 unit=mmHg
